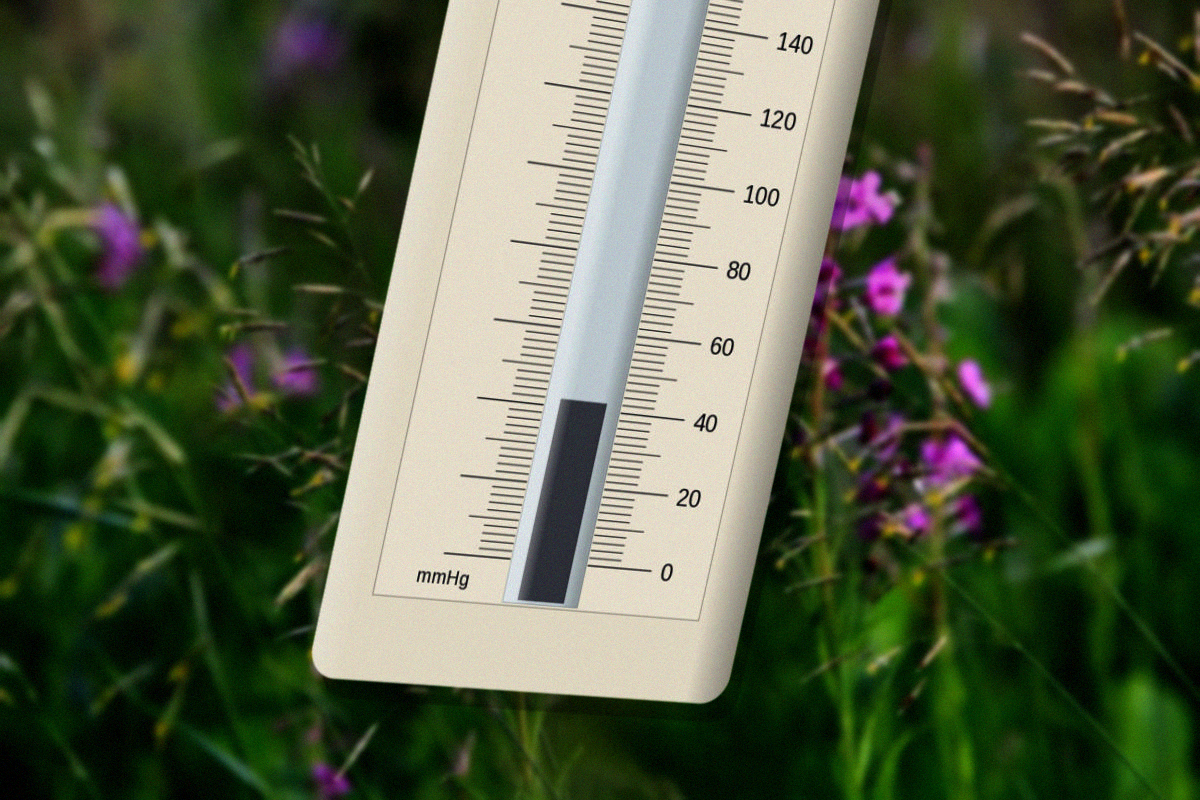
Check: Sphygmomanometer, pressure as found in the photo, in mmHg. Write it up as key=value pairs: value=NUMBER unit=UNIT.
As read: value=42 unit=mmHg
